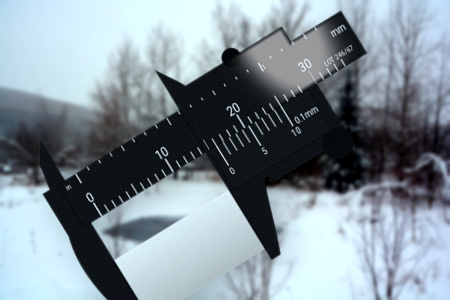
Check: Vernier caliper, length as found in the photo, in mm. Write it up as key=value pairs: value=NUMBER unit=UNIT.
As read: value=16.0 unit=mm
